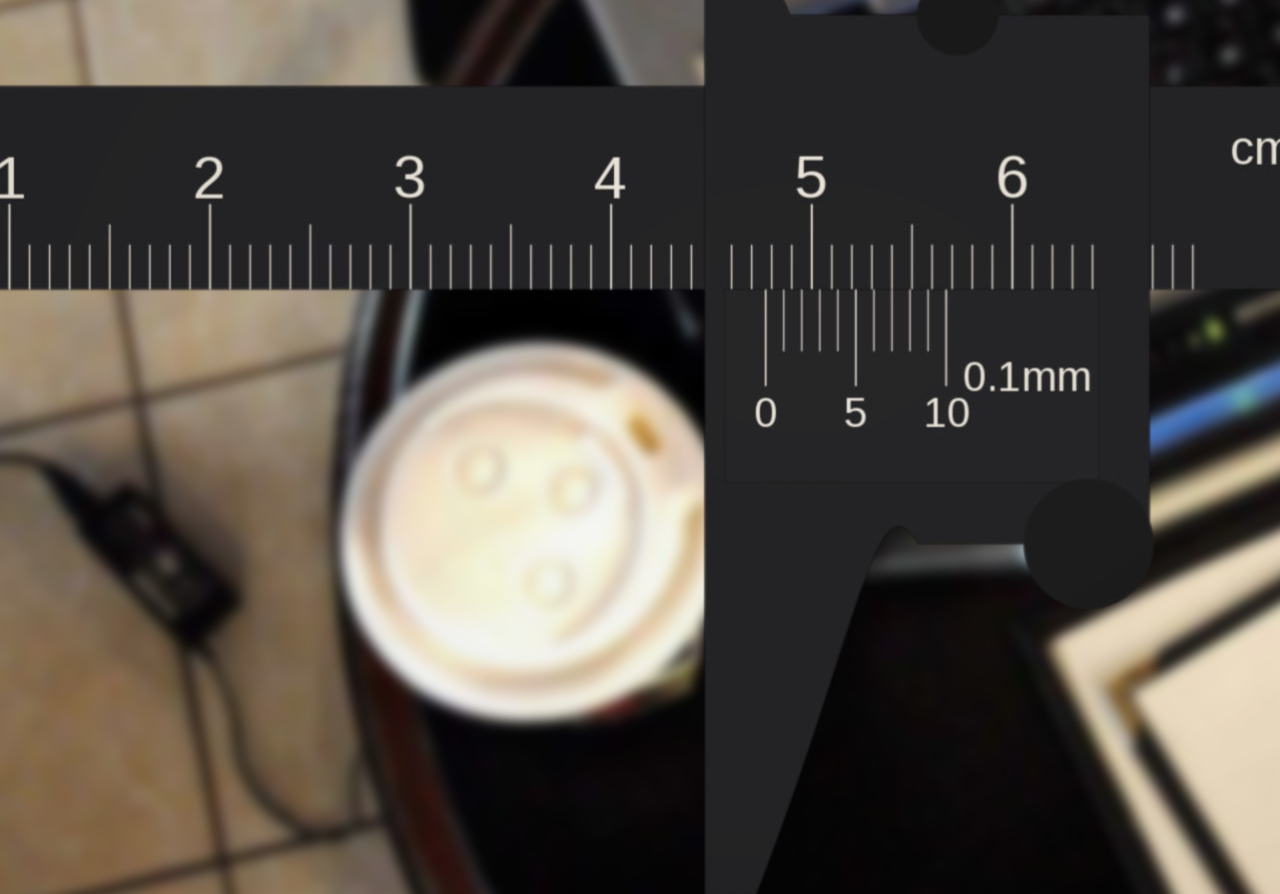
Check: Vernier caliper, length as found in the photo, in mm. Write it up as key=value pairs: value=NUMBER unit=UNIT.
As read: value=47.7 unit=mm
